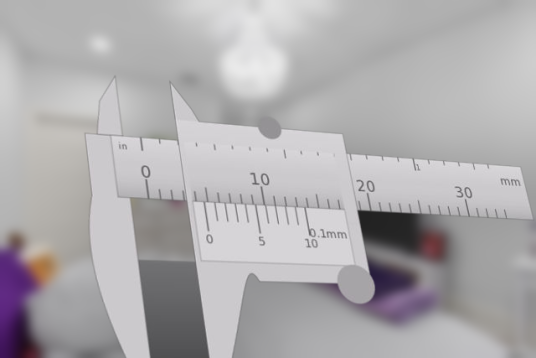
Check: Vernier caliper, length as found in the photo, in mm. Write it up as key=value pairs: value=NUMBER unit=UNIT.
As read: value=4.7 unit=mm
